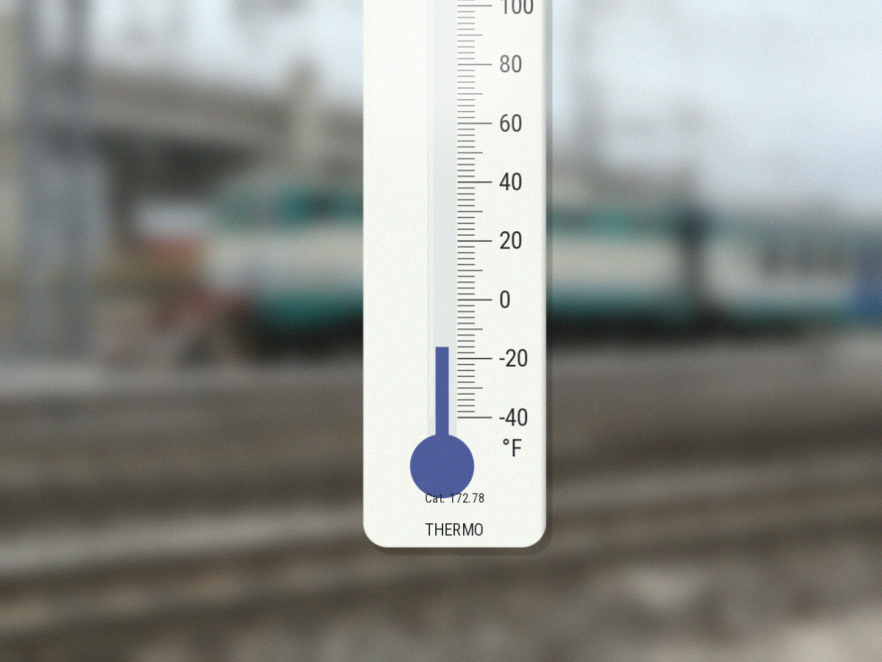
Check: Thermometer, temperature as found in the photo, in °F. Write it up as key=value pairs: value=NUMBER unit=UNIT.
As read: value=-16 unit=°F
